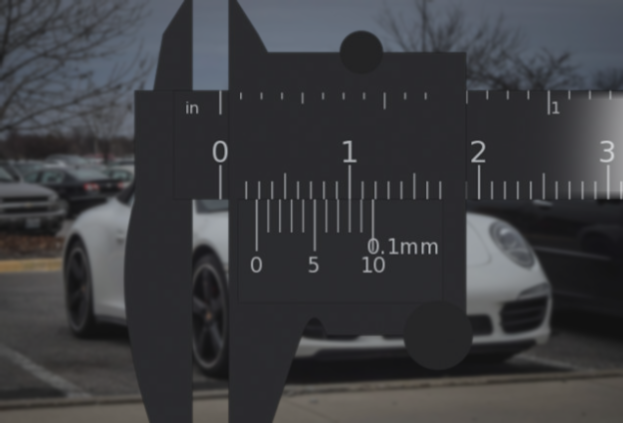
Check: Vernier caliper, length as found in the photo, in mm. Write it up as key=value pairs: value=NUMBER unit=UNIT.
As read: value=2.8 unit=mm
